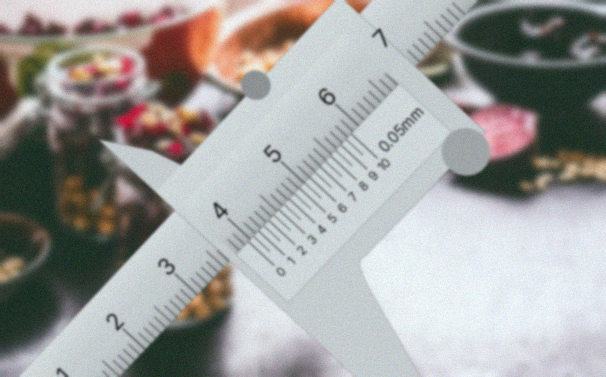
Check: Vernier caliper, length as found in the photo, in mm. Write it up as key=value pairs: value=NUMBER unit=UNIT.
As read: value=39.6 unit=mm
